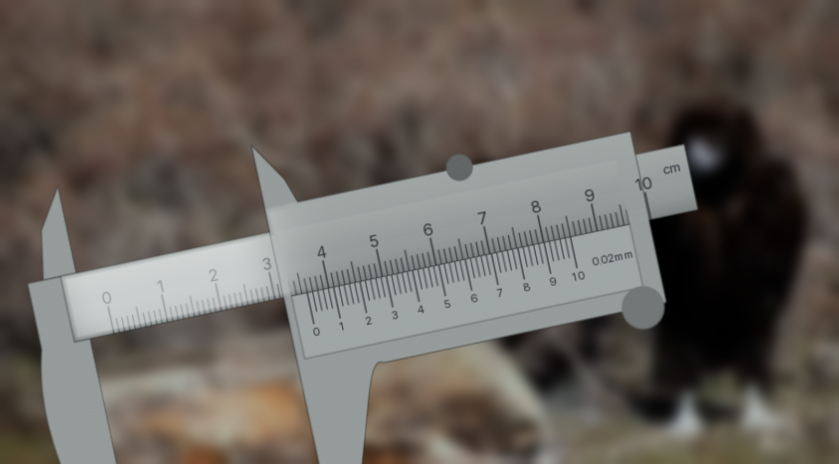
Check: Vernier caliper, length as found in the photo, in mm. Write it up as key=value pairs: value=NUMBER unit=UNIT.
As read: value=36.0 unit=mm
